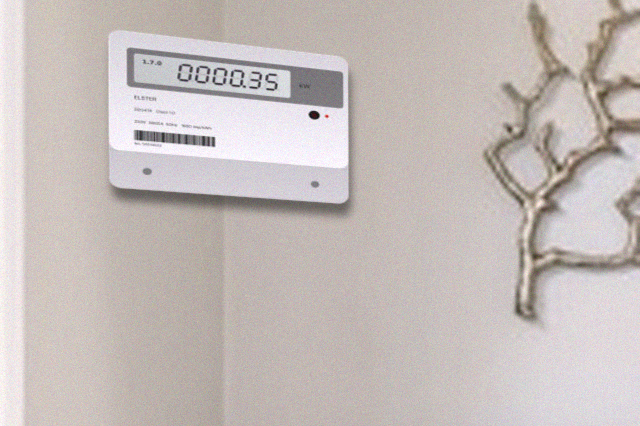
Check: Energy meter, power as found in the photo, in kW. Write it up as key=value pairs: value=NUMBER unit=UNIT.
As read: value=0.35 unit=kW
